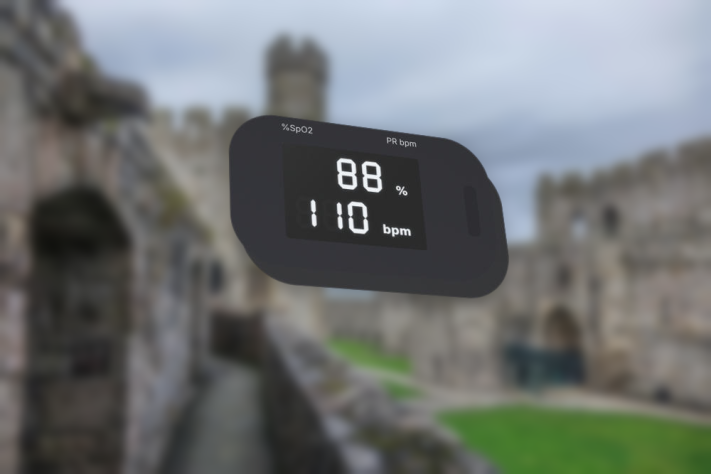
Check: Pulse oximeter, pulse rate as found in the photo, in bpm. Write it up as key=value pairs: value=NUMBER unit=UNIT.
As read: value=110 unit=bpm
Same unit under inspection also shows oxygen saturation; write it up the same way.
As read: value=88 unit=%
